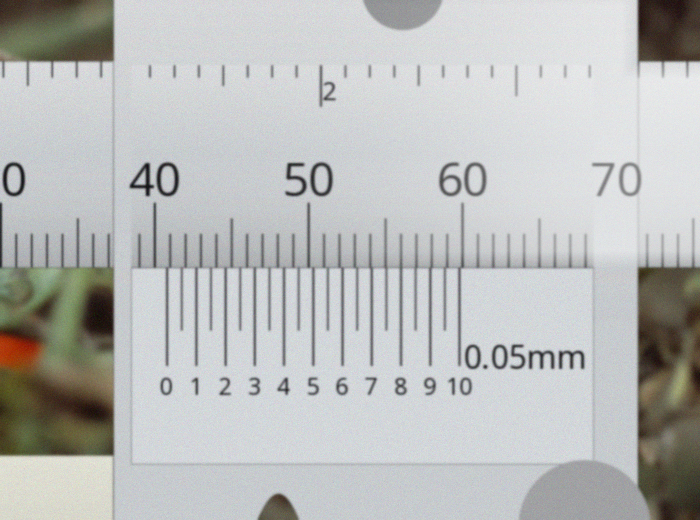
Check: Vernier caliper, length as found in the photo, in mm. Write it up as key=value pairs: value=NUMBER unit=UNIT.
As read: value=40.8 unit=mm
